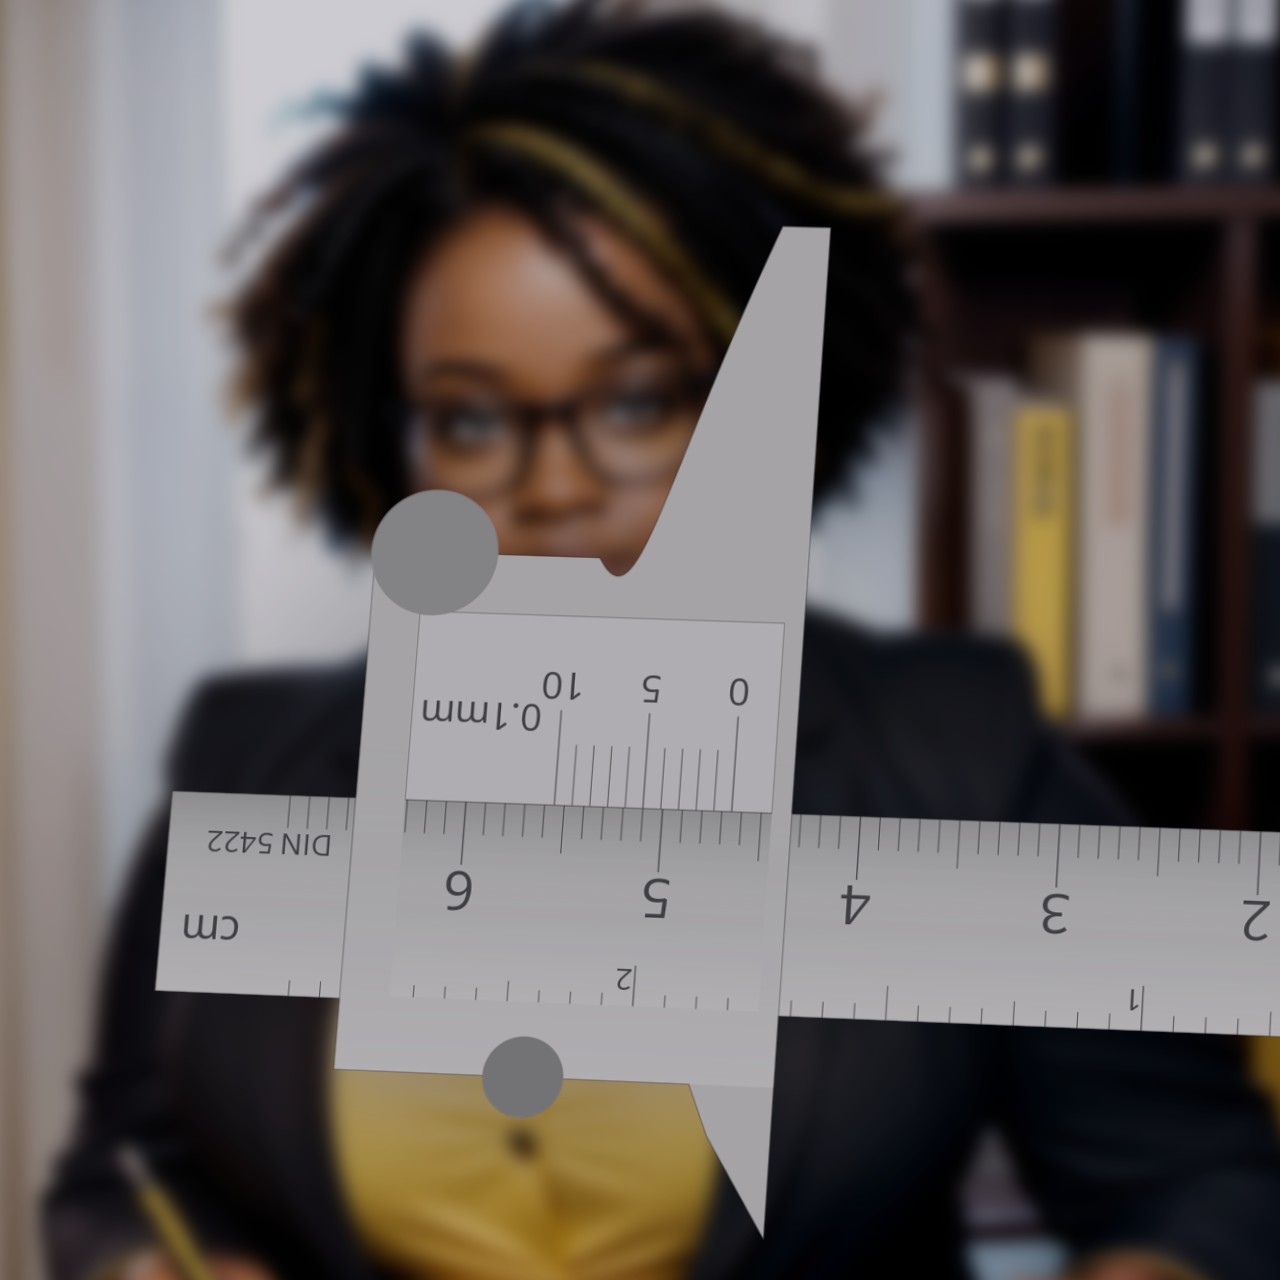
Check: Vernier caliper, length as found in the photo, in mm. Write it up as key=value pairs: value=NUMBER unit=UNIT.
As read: value=46.5 unit=mm
